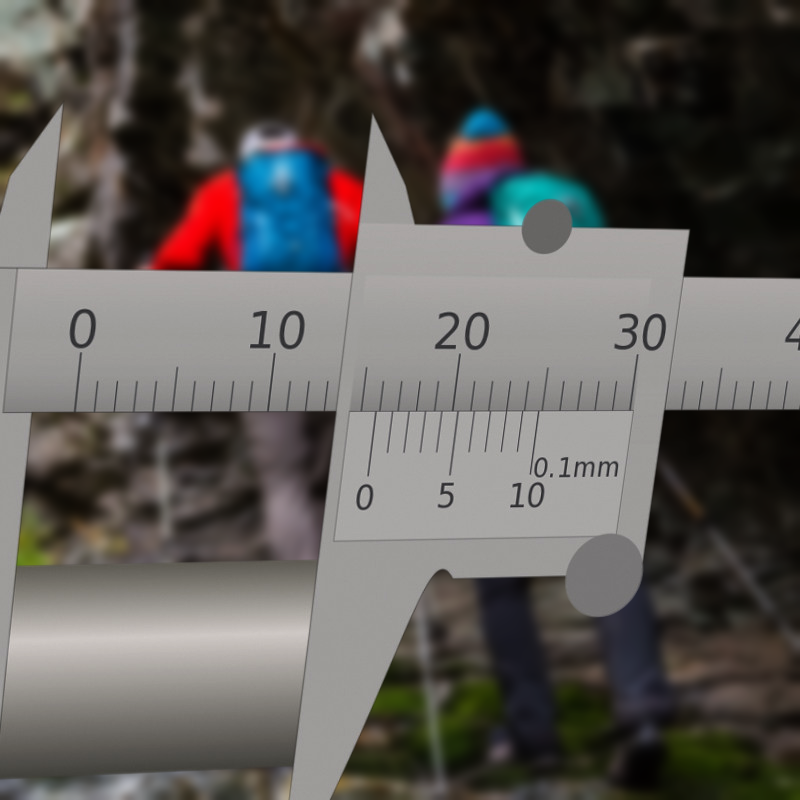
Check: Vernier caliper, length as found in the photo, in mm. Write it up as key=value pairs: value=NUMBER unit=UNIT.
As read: value=15.8 unit=mm
